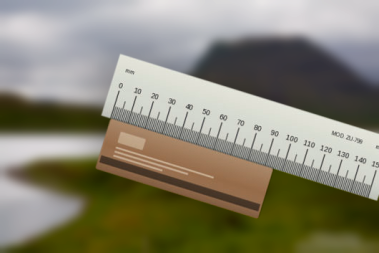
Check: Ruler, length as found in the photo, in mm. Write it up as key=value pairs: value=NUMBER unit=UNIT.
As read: value=95 unit=mm
